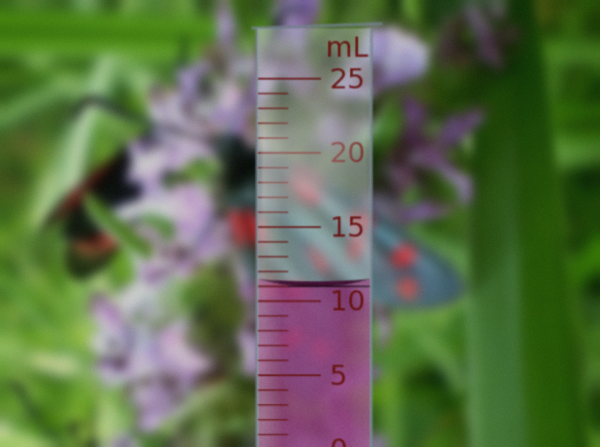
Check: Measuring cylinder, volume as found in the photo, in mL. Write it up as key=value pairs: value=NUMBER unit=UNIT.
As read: value=11 unit=mL
